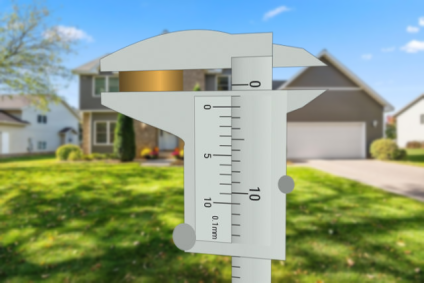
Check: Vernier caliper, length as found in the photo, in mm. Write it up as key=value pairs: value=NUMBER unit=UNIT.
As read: value=2.0 unit=mm
